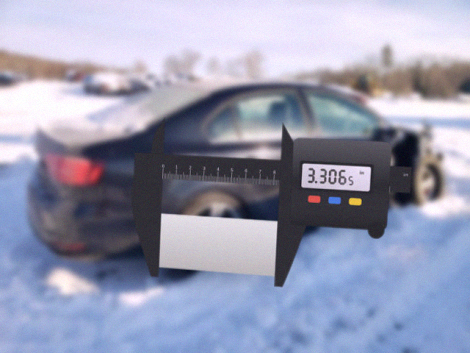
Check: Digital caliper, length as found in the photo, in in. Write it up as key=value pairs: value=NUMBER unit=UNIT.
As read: value=3.3065 unit=in
